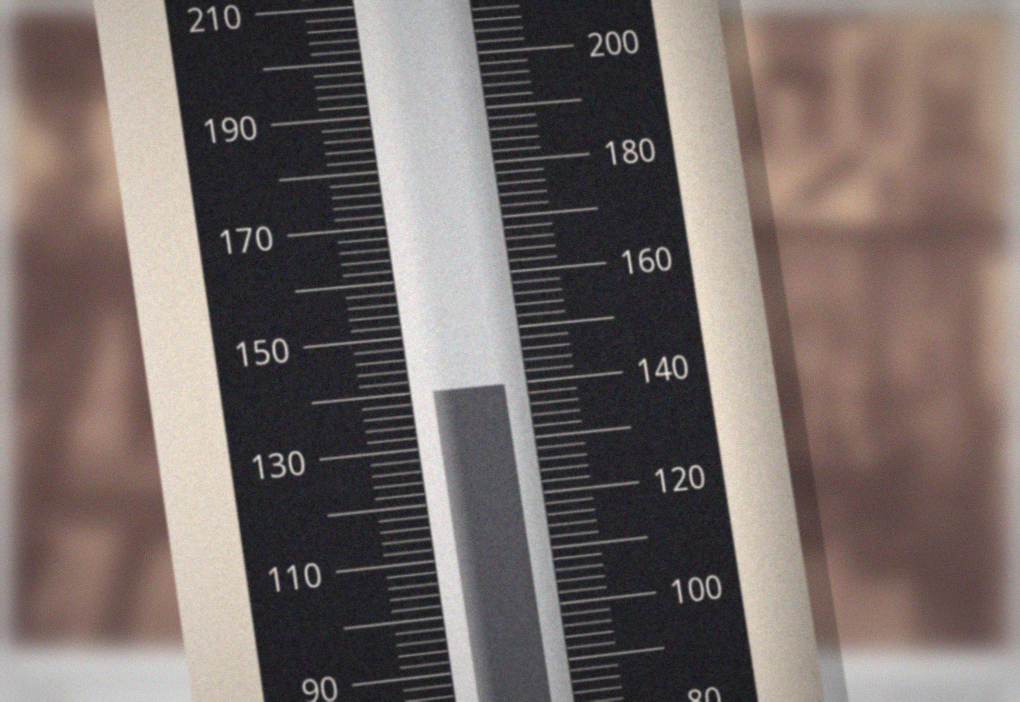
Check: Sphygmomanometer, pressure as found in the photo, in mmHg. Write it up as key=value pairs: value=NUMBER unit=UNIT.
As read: value=140 unit=mmHg
